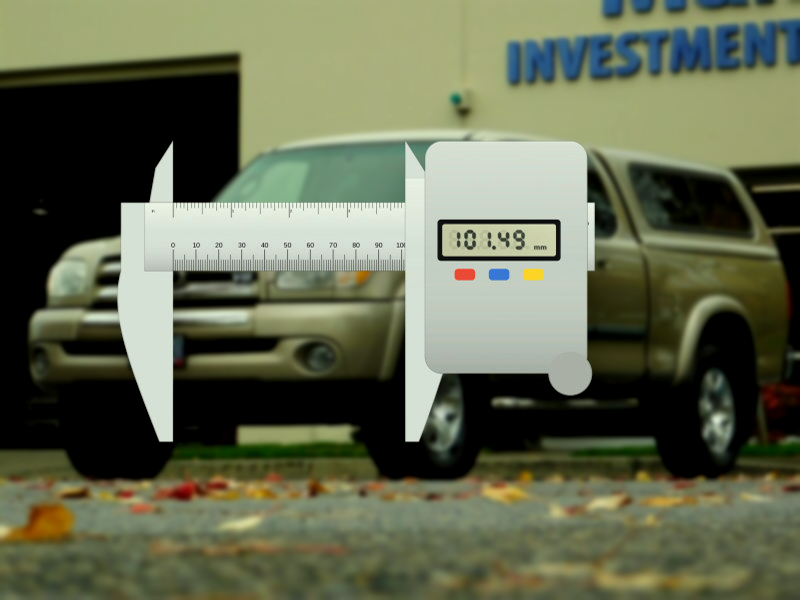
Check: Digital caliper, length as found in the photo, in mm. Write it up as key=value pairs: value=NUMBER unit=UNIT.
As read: value=101.49 unit=mm
